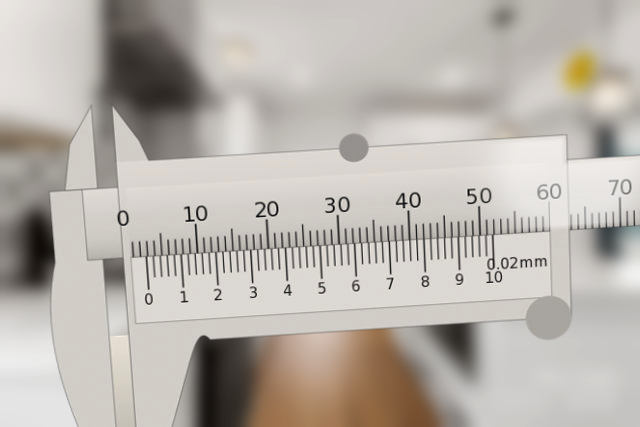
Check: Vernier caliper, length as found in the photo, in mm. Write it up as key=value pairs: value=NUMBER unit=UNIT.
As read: value=2.8 unit=mm
